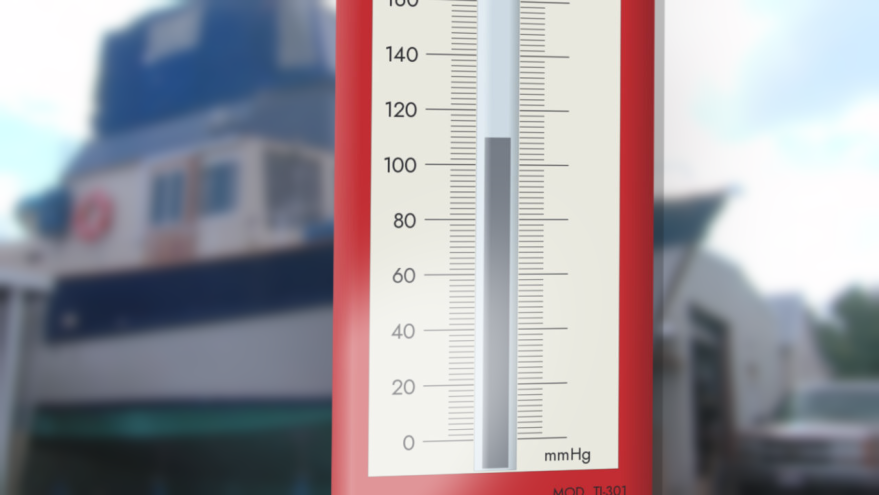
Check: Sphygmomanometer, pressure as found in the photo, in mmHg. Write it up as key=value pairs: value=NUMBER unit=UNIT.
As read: value=110 unit=mmHg
